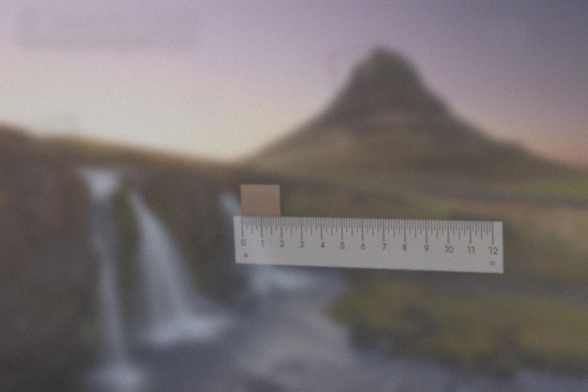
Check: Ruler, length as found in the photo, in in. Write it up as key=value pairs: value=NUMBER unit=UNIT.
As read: value=2 unit=in
